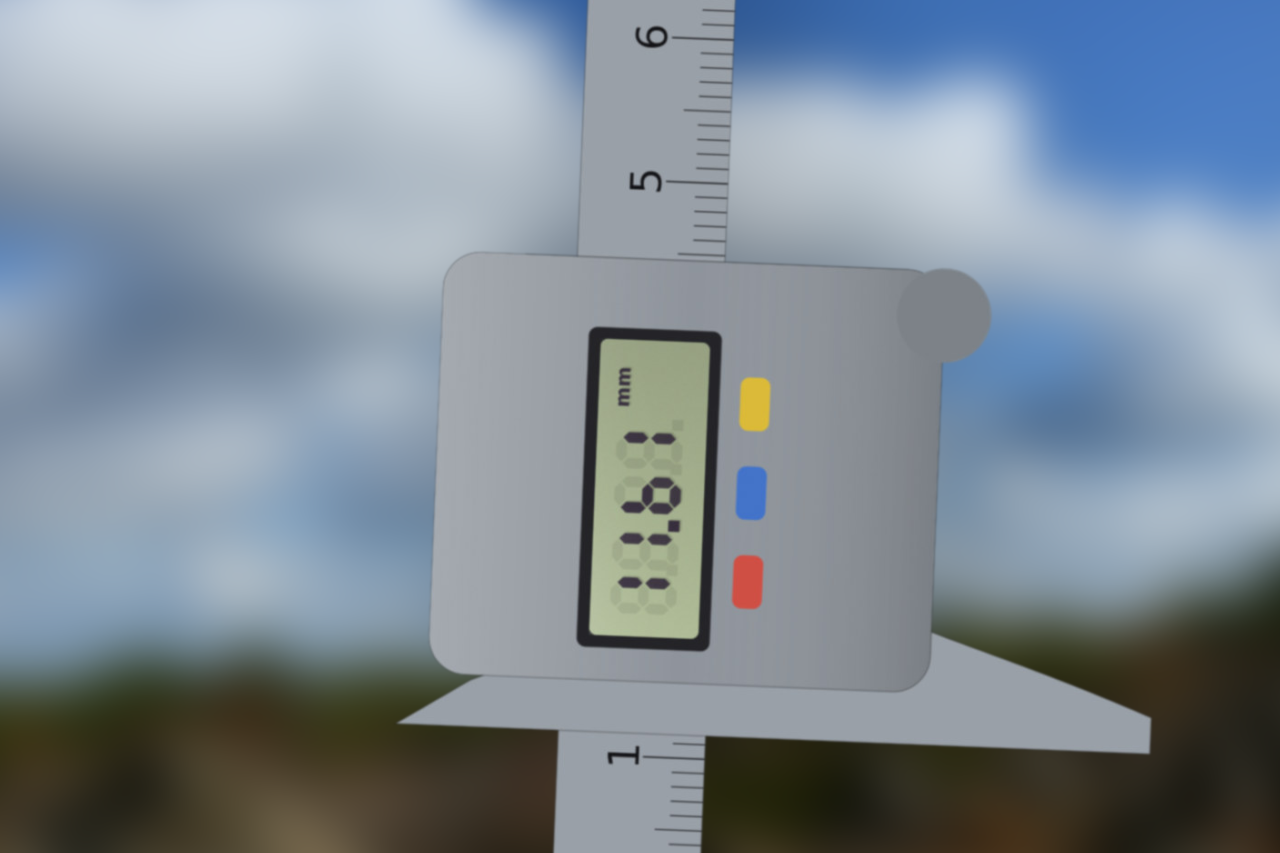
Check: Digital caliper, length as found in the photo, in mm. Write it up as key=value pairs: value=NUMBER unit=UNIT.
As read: value=11.61 unit=mm
